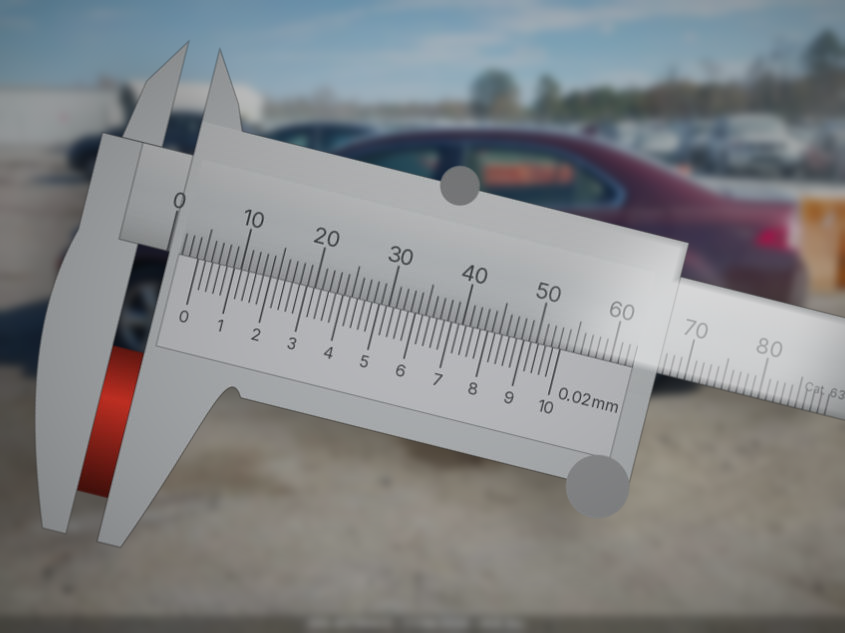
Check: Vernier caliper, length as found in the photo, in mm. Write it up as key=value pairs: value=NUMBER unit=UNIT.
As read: value=4.2 unit=mm
